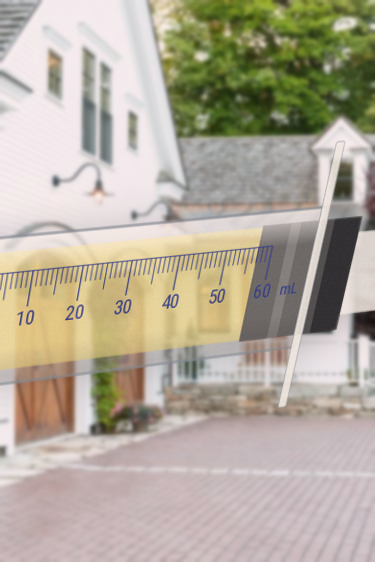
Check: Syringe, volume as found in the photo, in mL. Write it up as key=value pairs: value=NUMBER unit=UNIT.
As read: value=57 unit=mL
